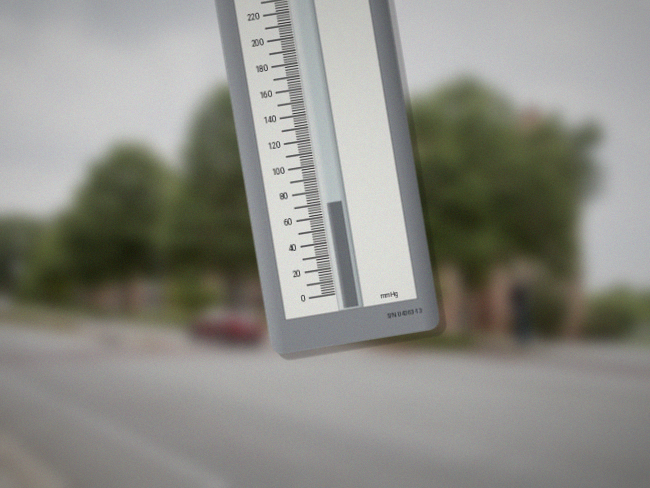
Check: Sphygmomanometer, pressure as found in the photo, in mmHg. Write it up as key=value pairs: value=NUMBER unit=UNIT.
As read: value=70 unit=mmHg
